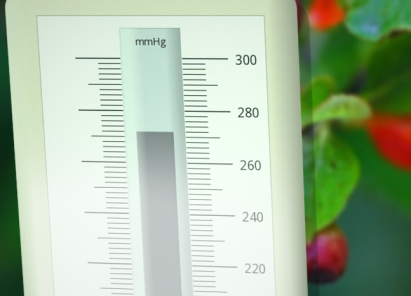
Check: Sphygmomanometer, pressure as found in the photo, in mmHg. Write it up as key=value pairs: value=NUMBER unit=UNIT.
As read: value=272 unit=mmHg
